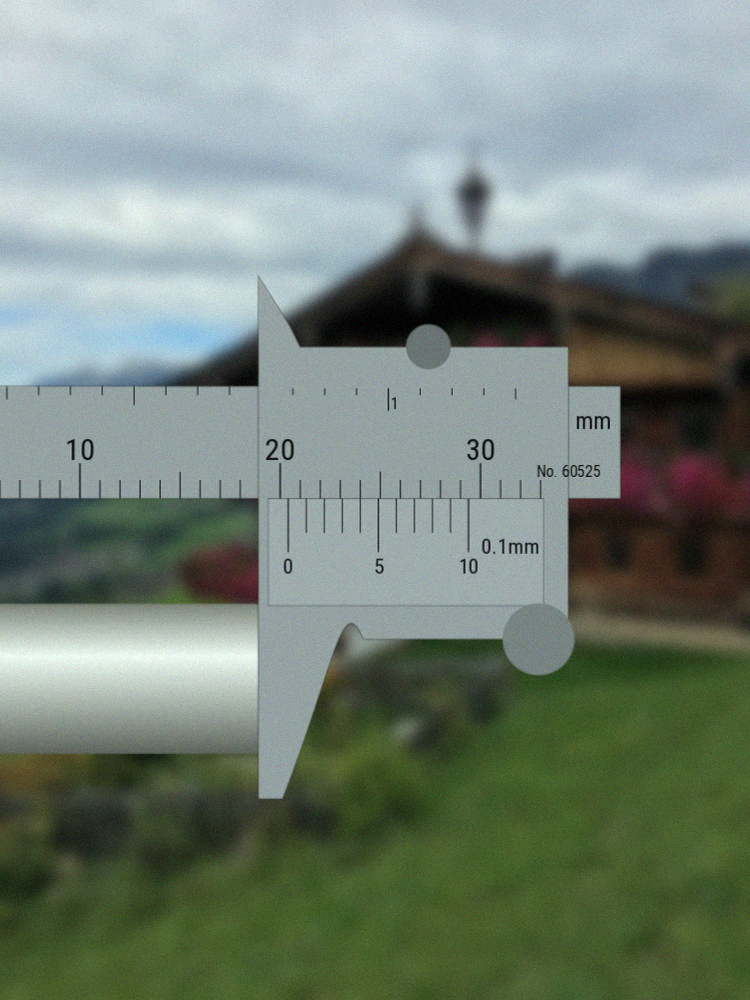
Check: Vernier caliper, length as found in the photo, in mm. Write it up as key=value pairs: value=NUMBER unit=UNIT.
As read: value=20.4 unit=mm
